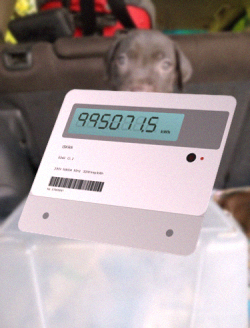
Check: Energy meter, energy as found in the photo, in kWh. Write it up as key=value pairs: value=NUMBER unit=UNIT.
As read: value=995071.5 unit=kWh
